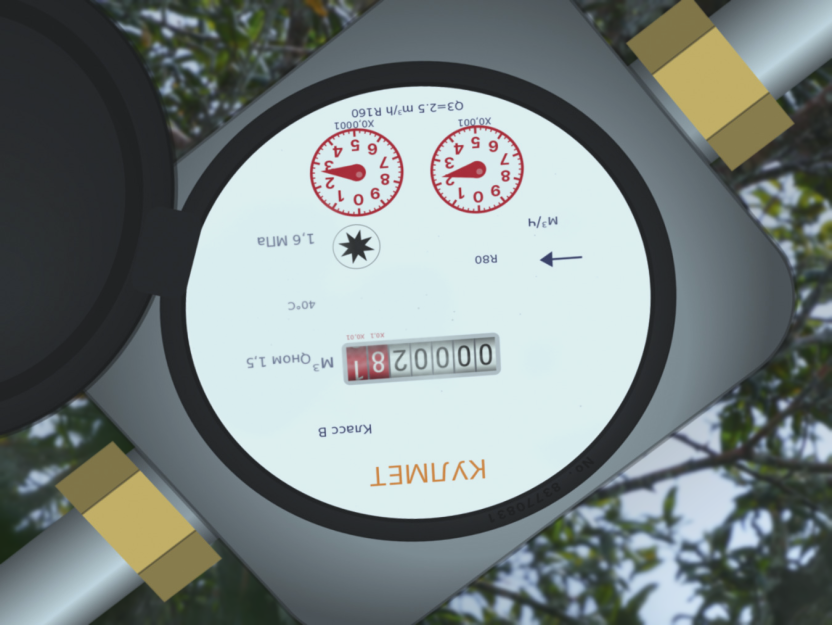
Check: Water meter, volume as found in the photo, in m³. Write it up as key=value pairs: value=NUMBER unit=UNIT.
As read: value=2.8122 unit=m³
